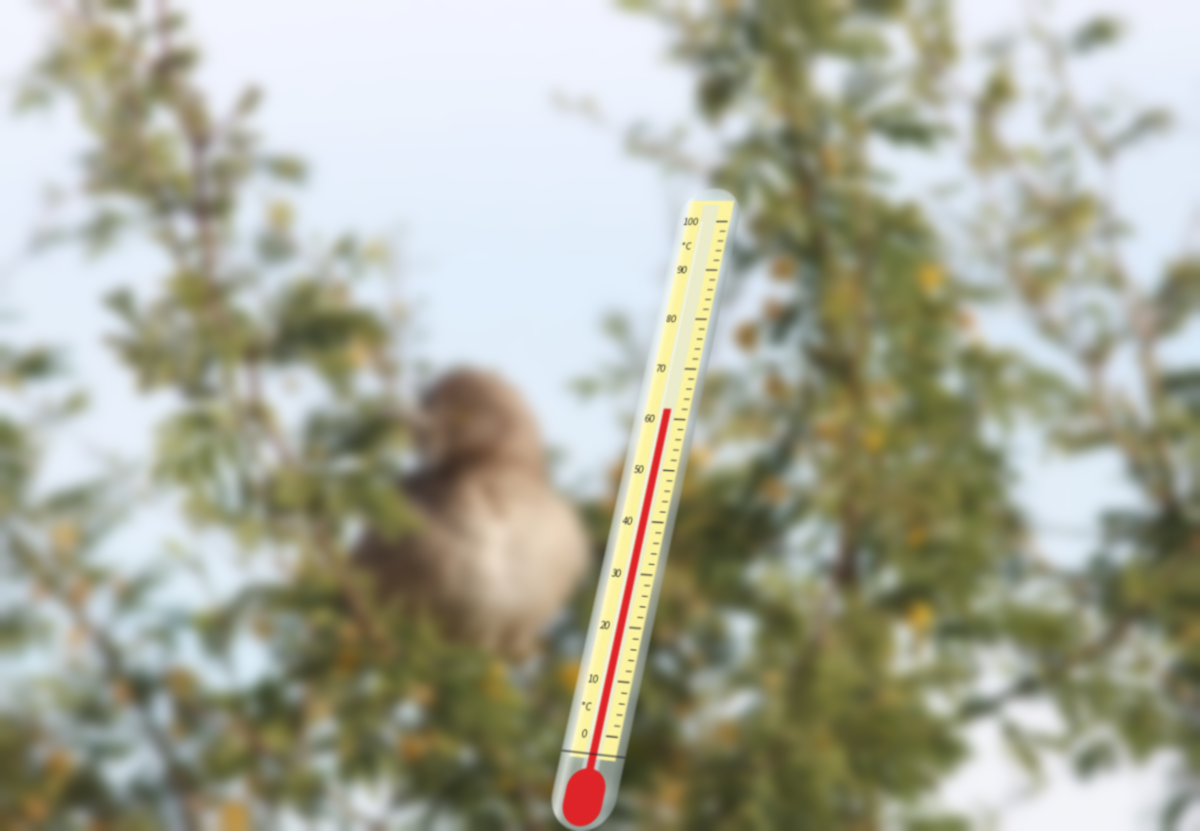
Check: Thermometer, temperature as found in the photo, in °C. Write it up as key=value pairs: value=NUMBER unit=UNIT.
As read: value=62 unit=°C
